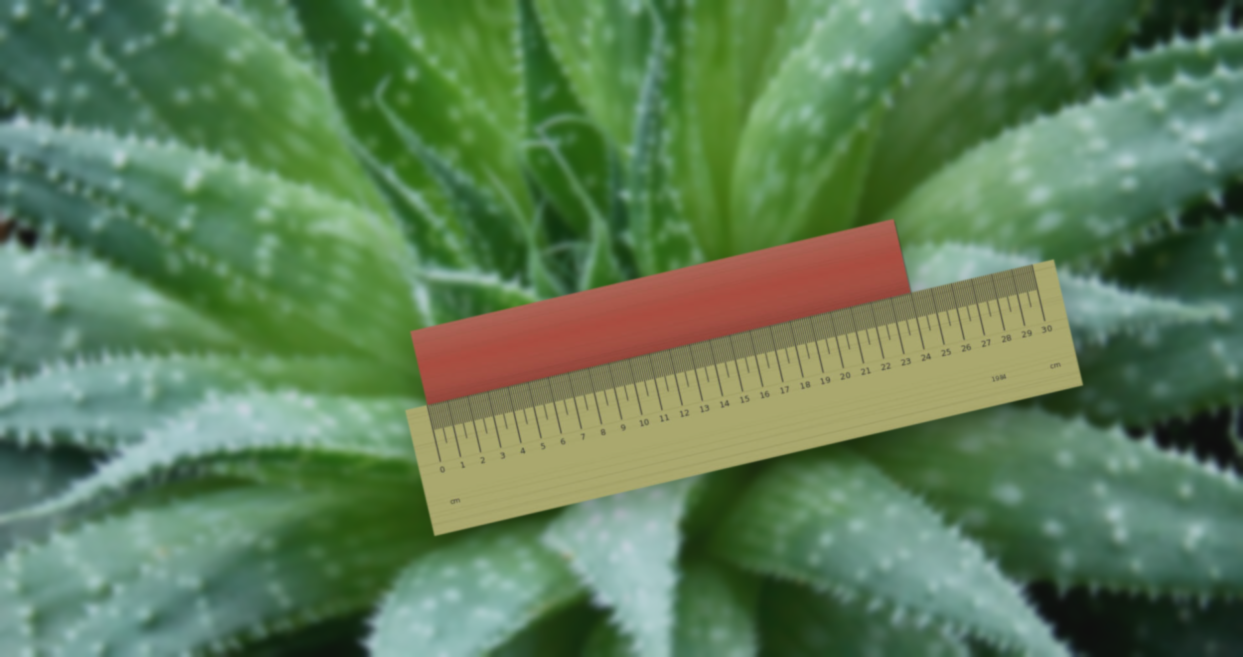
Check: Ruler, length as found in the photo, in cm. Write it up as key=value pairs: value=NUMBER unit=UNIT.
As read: value=24 unit=cm
